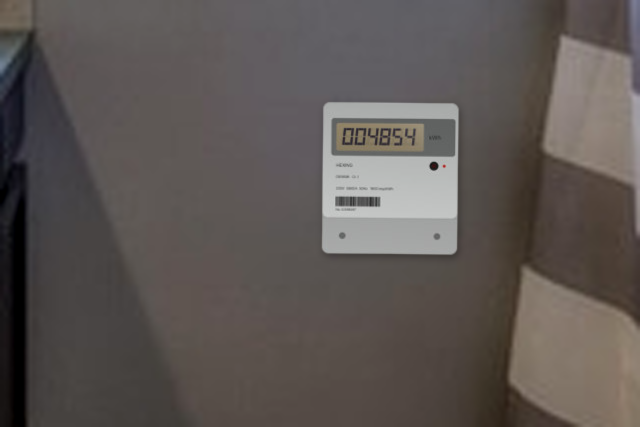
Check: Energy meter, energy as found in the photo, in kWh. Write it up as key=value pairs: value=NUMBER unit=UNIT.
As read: value=4854 unit=kWh
